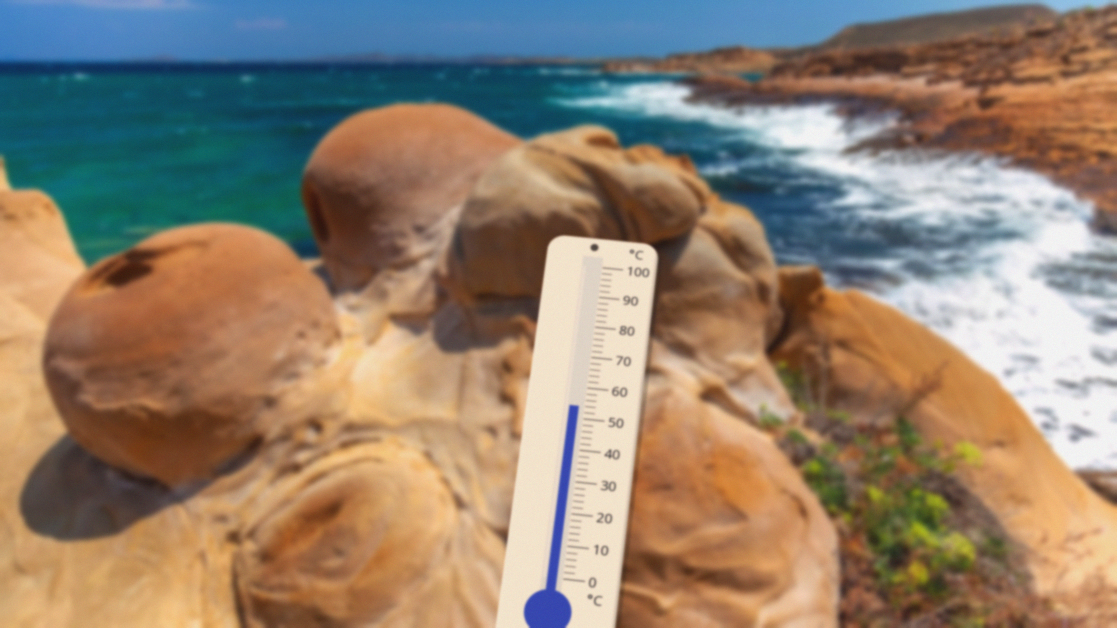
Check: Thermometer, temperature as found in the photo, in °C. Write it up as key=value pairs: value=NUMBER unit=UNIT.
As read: value=54 unit=°C
